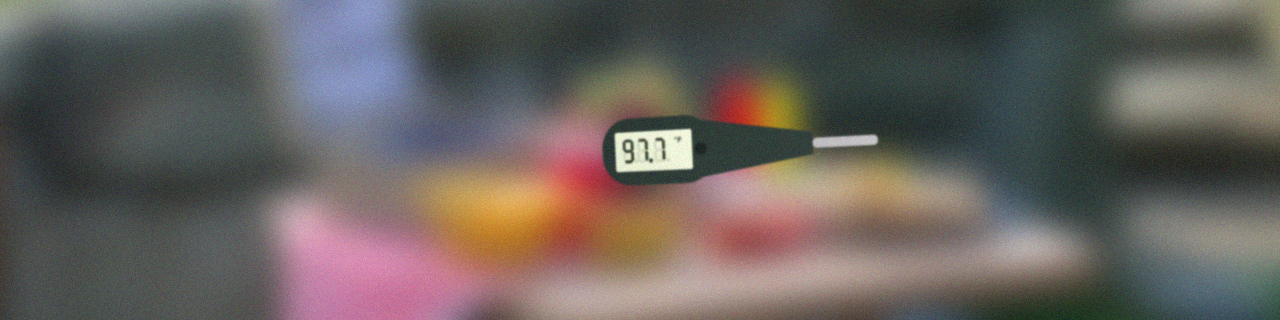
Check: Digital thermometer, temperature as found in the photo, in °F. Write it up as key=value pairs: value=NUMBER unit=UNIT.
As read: value=97.7 unit=°F
